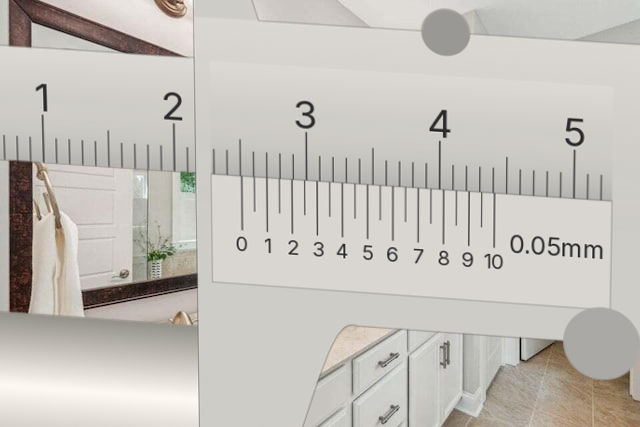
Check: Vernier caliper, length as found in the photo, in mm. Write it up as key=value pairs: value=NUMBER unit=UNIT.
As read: value=25.1 unit=mm
